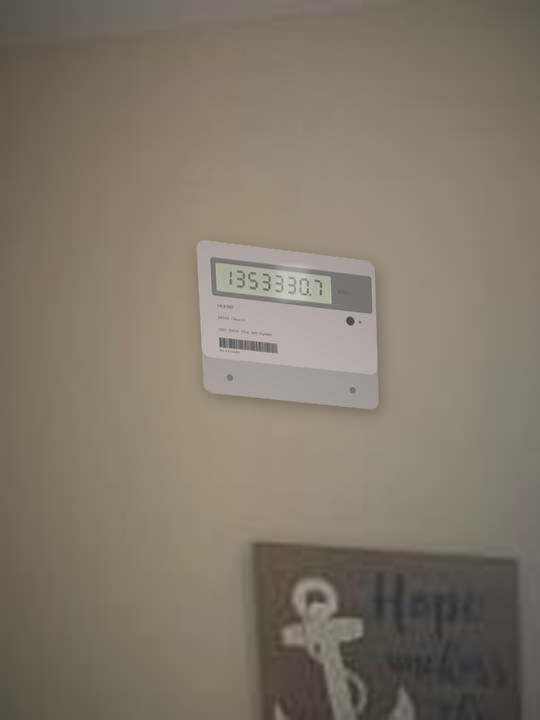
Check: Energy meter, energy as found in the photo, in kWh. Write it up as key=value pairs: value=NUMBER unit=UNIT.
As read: value=1353330.7 unit=kWh
